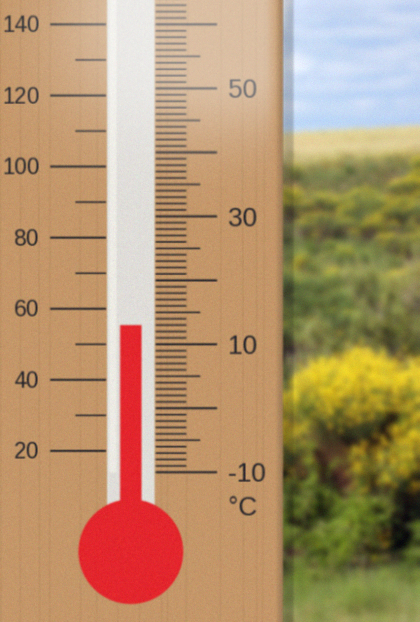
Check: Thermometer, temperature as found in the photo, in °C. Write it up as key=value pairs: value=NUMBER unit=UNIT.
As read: value=13 unit=°C
